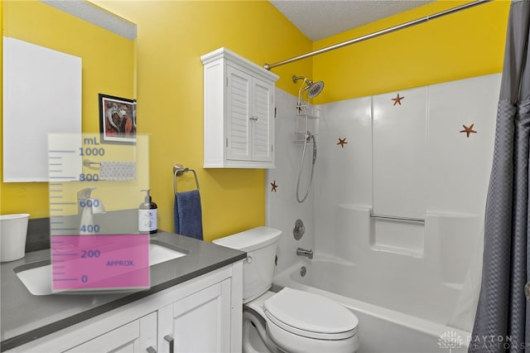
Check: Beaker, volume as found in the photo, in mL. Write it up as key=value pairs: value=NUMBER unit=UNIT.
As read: value=350 unit=mL
